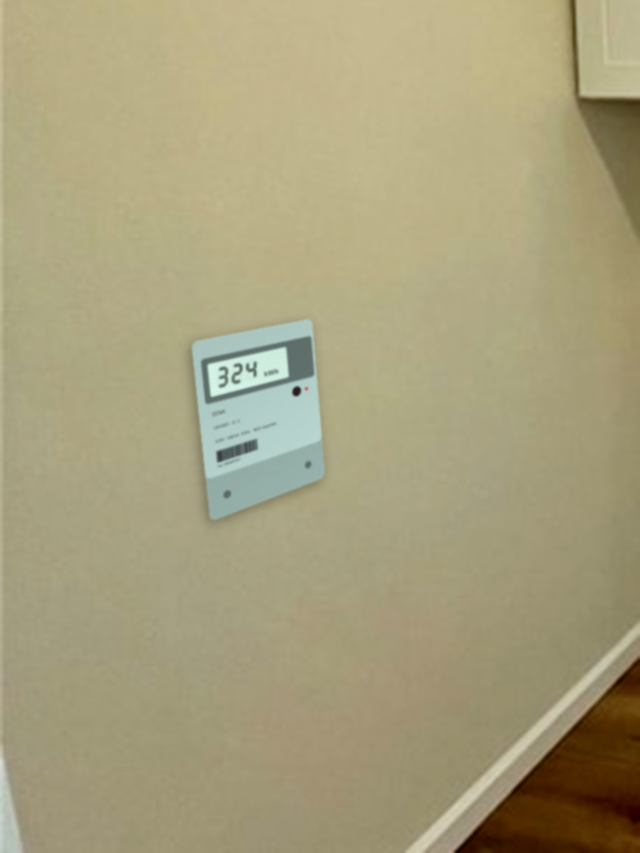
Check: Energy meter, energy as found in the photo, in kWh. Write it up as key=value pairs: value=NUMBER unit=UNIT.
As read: value=324 unit=kWh
